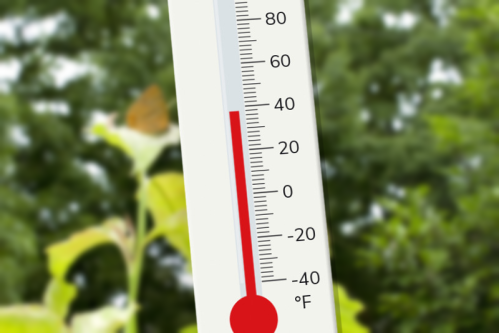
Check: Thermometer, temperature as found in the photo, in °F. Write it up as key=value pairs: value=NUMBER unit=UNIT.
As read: value=38 unit=°F
